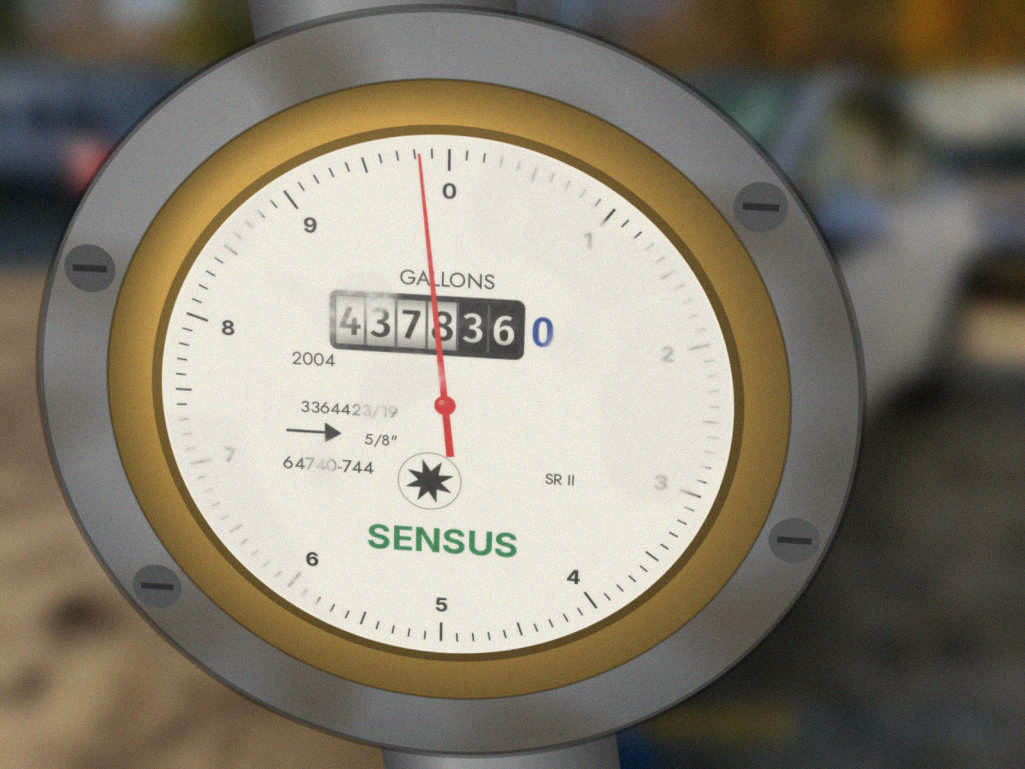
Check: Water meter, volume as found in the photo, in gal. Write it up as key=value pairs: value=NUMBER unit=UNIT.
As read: value=4378359.8 unit=gal
